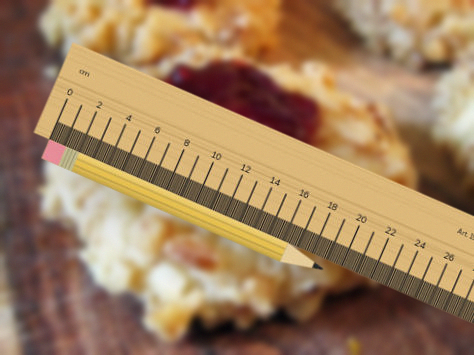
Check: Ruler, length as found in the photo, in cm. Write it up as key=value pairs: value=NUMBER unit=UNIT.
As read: value=19 unit=cm
